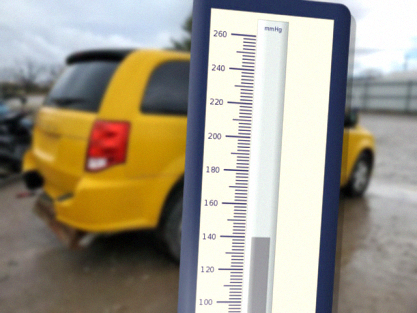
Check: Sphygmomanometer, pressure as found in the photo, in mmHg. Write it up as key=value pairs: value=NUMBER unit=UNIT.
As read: value=140 unit=mmHg
